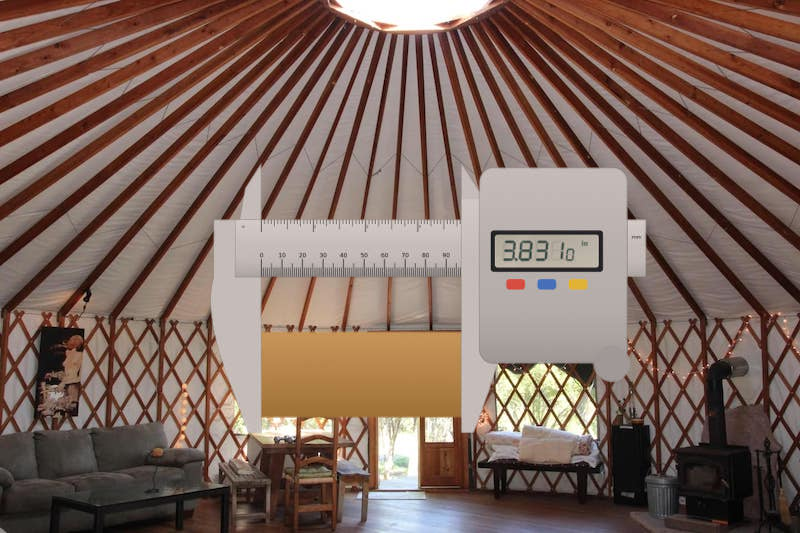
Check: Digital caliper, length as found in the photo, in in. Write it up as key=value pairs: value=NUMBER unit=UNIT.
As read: value=3.8310 unit=in
